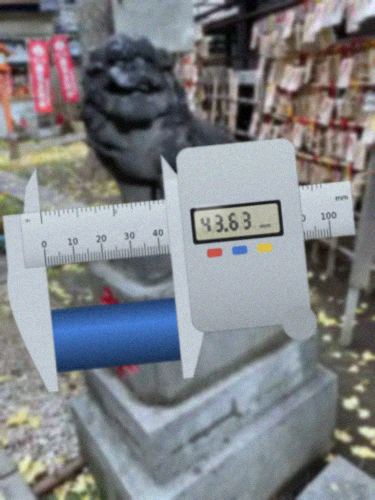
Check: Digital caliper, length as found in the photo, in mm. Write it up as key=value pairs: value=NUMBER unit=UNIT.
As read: value=43.63 unit=mm
